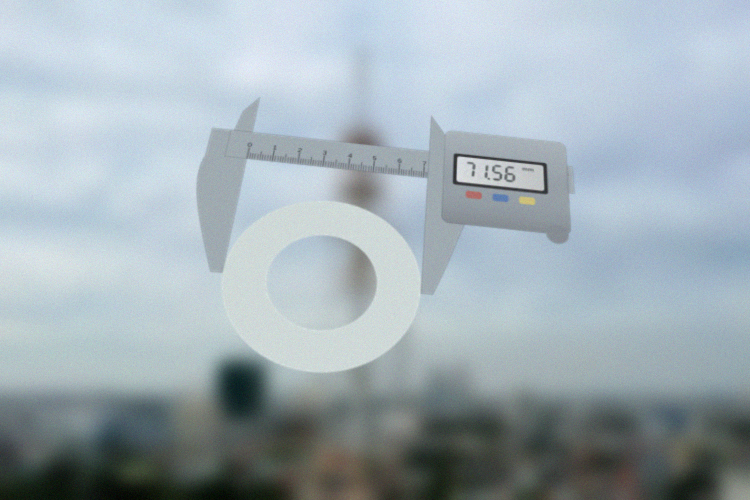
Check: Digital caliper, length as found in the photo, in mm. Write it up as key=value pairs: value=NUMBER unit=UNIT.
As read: value=71.56 unit=mm
